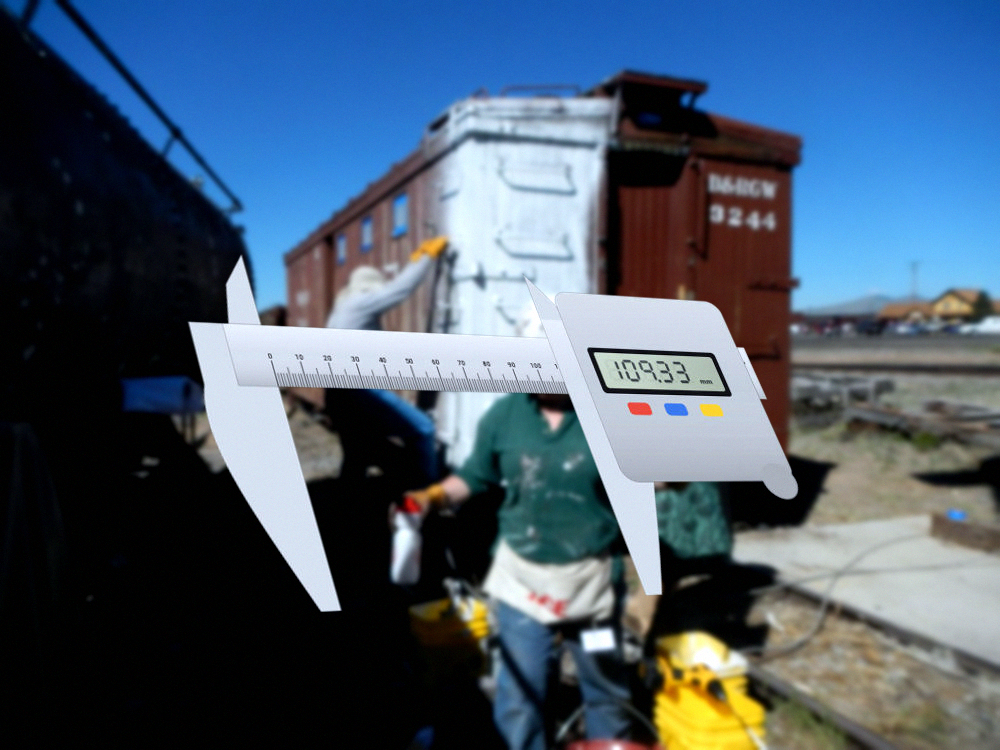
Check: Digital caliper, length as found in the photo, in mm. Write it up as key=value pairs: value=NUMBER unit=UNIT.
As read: value=109.33 unit=mm
